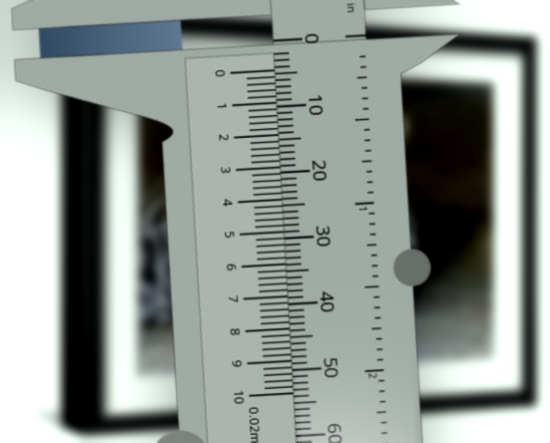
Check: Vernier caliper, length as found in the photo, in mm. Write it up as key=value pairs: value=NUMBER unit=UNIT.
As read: value=4.5 unit=mm
